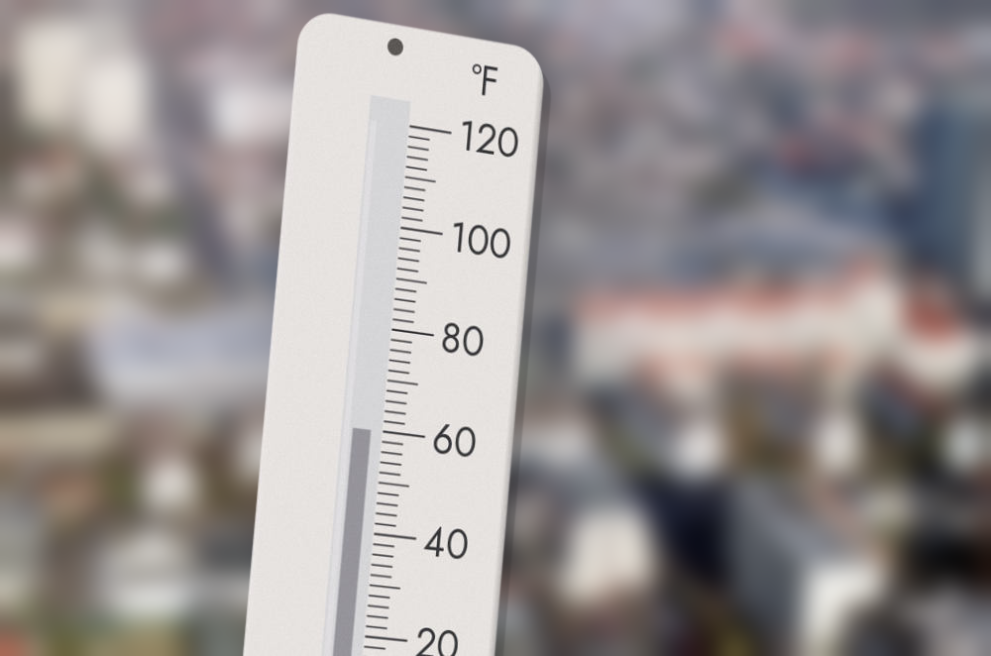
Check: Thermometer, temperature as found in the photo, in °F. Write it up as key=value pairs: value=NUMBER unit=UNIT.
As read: value=60 unit=°F
